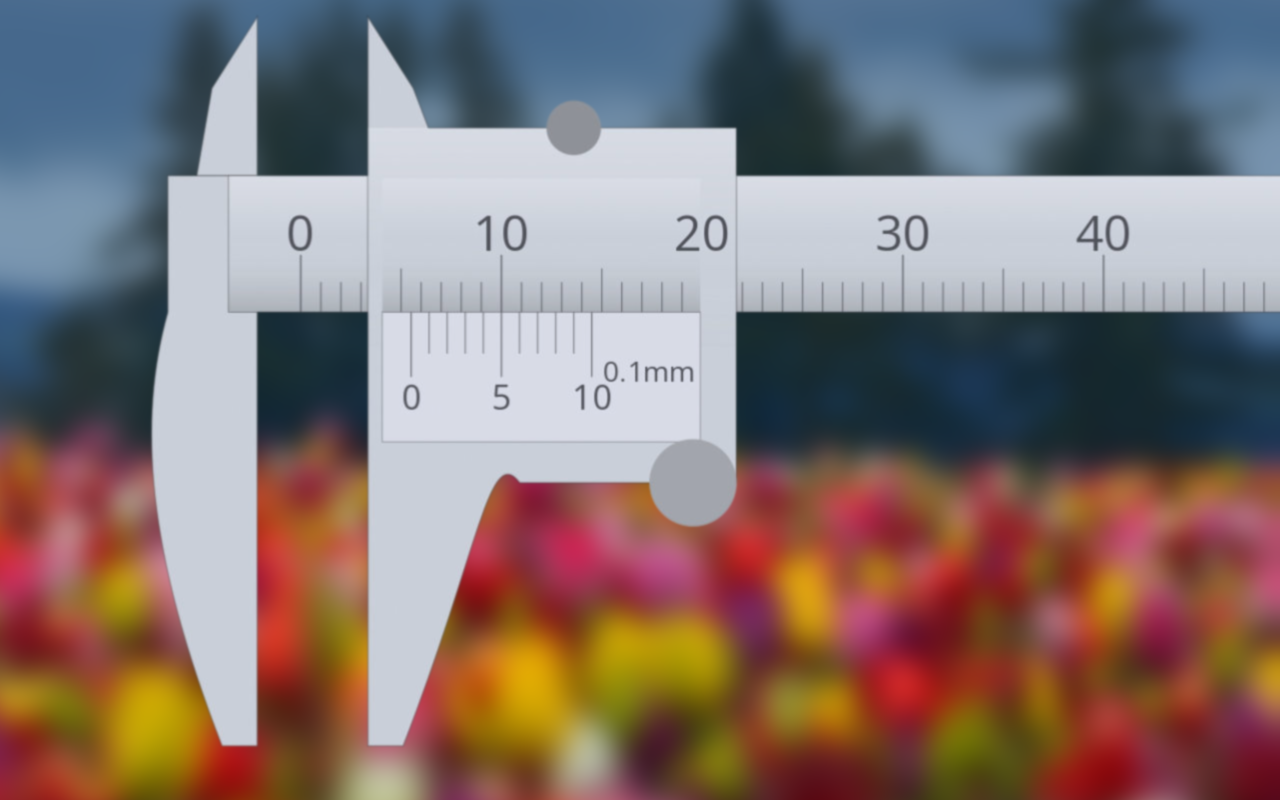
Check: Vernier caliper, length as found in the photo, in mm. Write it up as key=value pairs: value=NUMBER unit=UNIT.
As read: value=5.5 unit=mm
